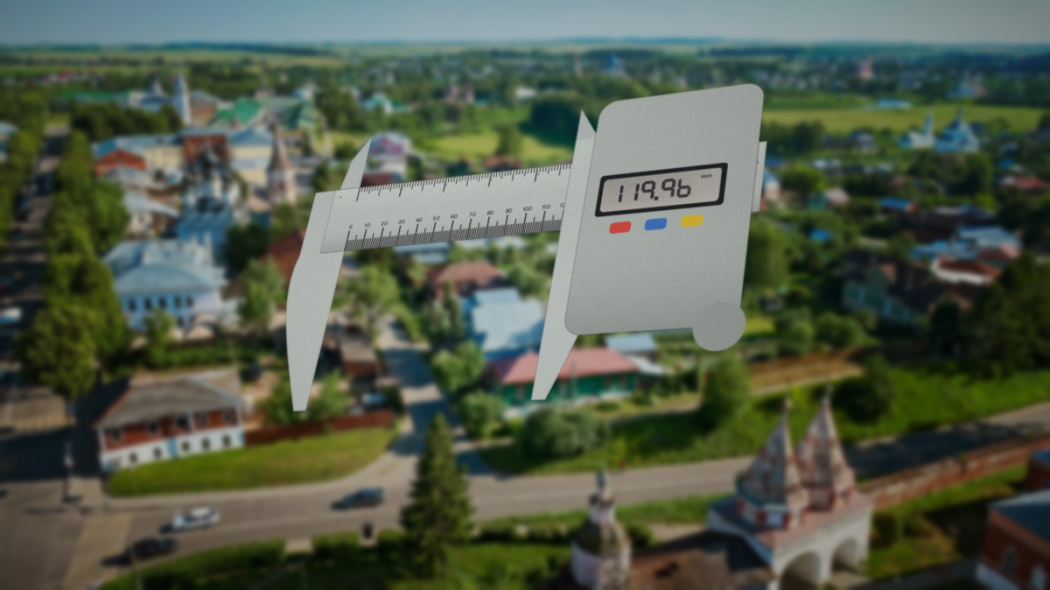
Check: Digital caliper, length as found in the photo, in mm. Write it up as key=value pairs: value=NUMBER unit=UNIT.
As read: value=119.96 unit=mm
